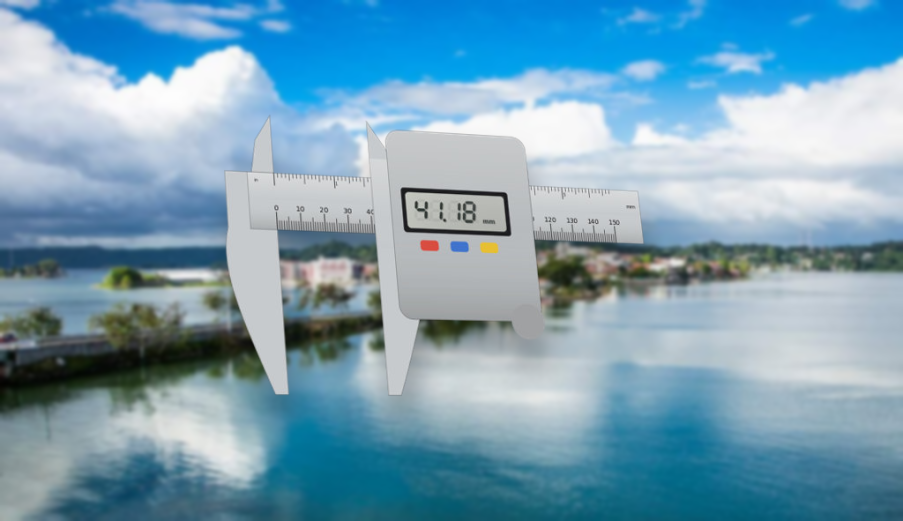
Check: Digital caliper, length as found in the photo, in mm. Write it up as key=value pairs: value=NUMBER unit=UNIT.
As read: value=41.18 unit=mm
